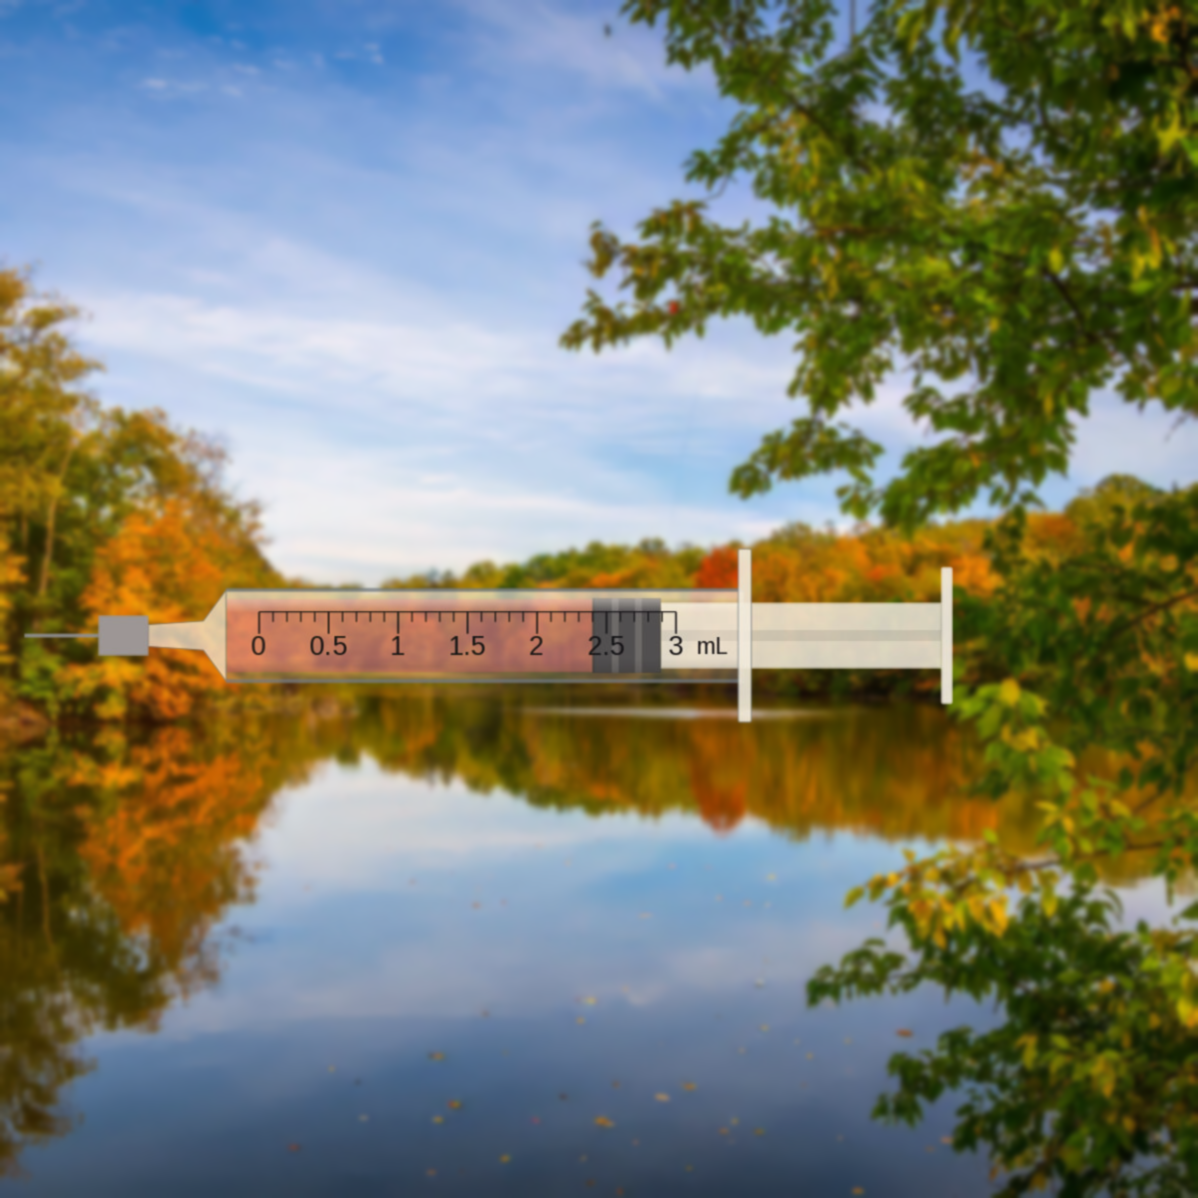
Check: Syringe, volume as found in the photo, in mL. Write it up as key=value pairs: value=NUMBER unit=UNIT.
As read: value=2.4 unit=mL
